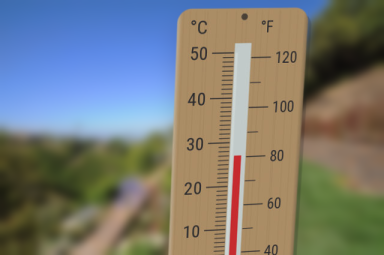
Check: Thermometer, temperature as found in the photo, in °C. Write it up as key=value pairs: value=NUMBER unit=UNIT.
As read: value=27 unit=°C
